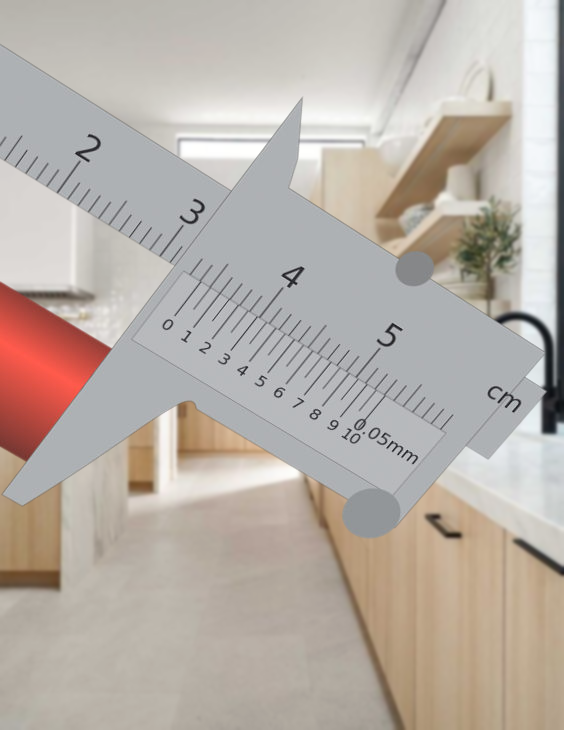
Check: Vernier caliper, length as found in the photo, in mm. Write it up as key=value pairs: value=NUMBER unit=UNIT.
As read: value=34.1 unit=mm
